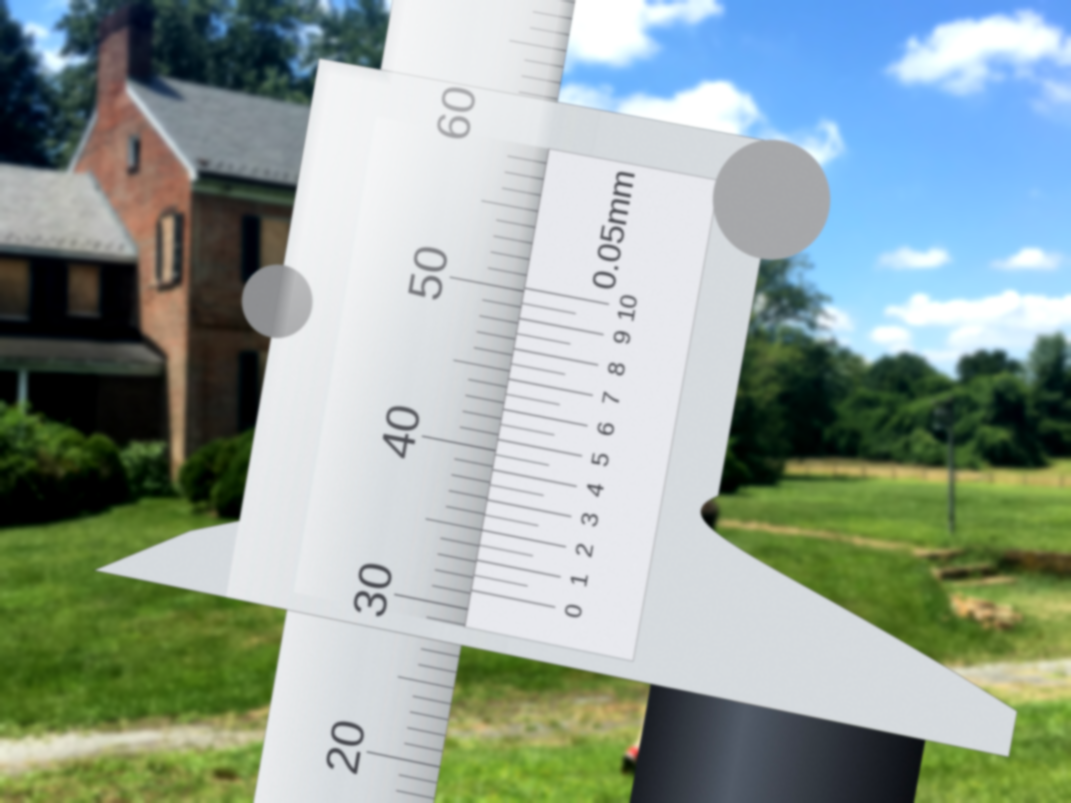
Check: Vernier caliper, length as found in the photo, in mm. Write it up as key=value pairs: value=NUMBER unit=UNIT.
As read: value=31.2 unit=mm
